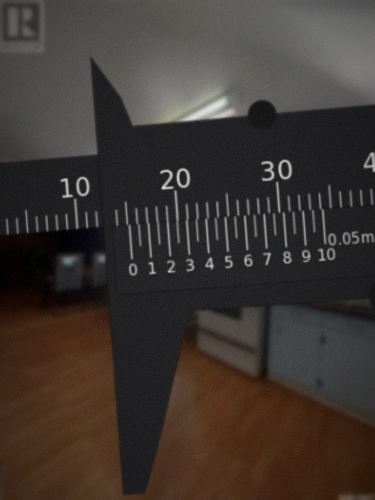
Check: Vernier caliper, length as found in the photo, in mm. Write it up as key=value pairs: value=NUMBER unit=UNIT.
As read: value=15.2 unit=mm
